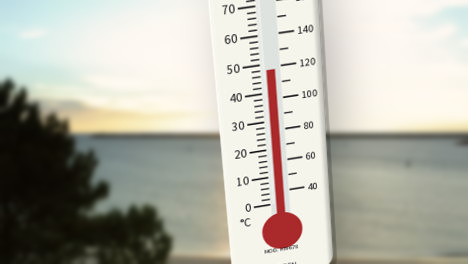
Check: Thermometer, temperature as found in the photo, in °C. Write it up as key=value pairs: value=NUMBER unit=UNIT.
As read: value=48 unit=°C
